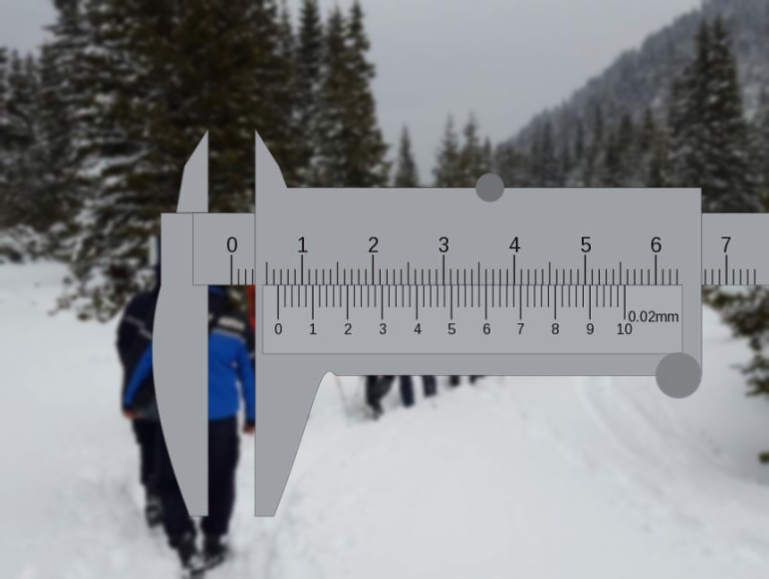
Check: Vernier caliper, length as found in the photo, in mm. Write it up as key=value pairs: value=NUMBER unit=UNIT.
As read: value=6.6 unit=mm
